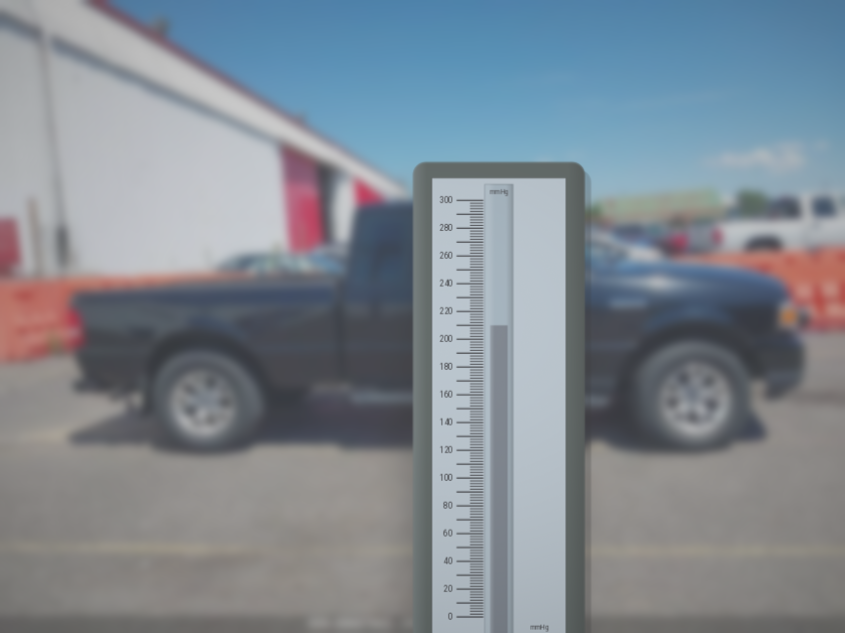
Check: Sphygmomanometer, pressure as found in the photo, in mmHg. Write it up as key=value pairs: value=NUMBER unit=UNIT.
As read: value=210 unit=mmHg
